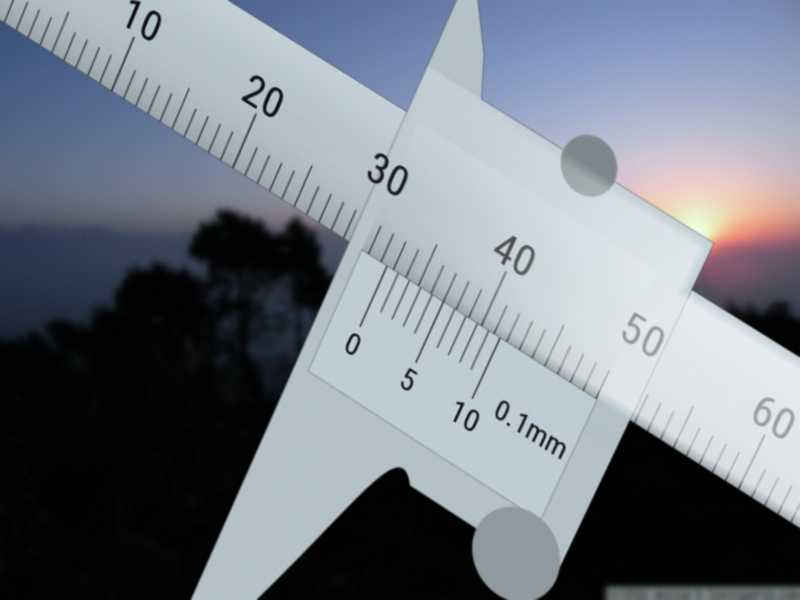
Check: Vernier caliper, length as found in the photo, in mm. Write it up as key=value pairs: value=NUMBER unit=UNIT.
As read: value=32.5 unit=mm
